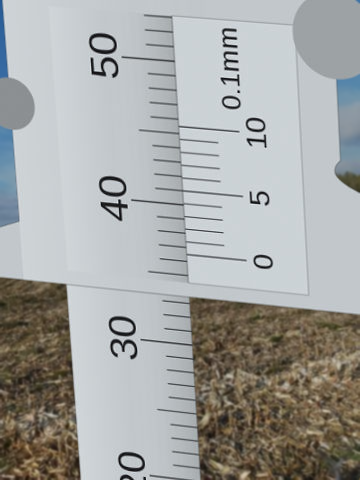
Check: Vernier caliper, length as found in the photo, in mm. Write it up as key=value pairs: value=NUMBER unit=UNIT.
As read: value=36.5 unit=mm
